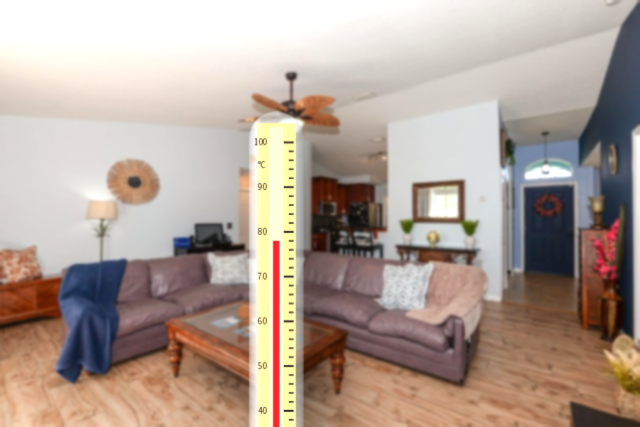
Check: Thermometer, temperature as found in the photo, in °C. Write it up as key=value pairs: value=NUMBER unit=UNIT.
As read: value=78 unit=°C
